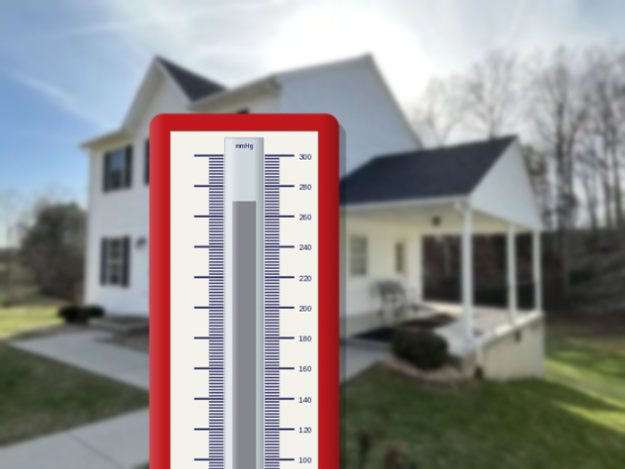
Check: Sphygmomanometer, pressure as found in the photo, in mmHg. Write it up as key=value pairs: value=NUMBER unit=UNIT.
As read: value=270 unit=mmHg
